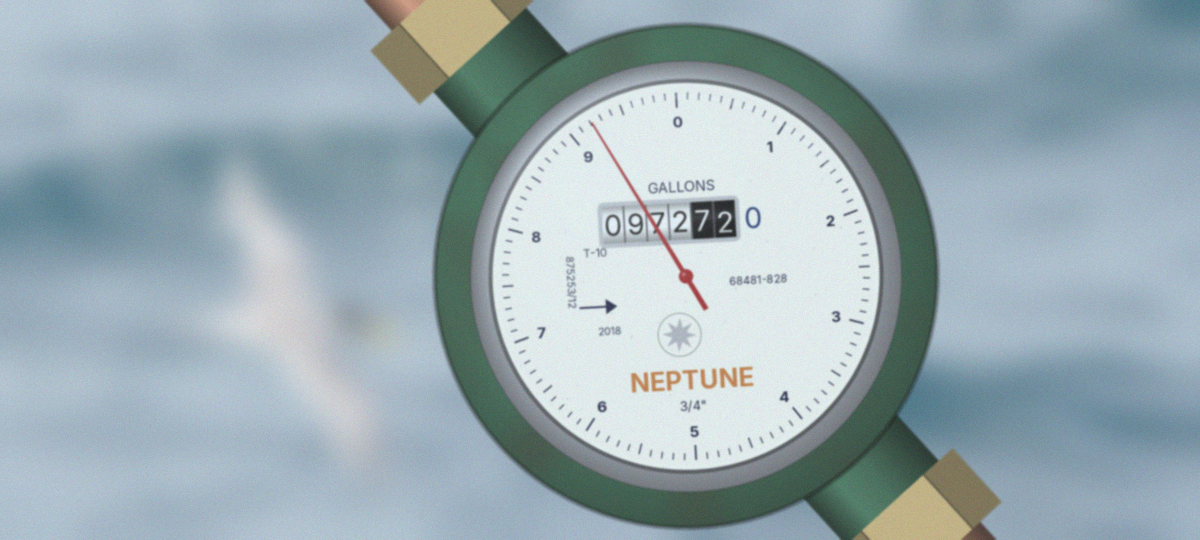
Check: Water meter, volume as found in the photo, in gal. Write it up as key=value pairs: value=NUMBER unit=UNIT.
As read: value=972719.2 unit=gal
